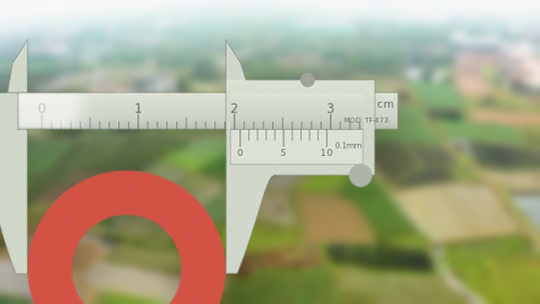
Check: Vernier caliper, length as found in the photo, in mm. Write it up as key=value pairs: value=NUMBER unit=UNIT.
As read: value=20.6 unit=mm
